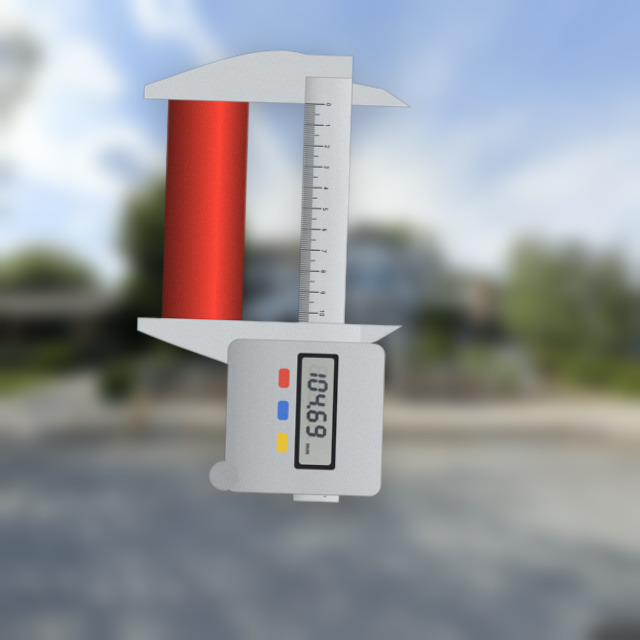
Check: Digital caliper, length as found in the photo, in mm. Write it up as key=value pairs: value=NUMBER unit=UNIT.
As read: value=104.69 unit=mm
